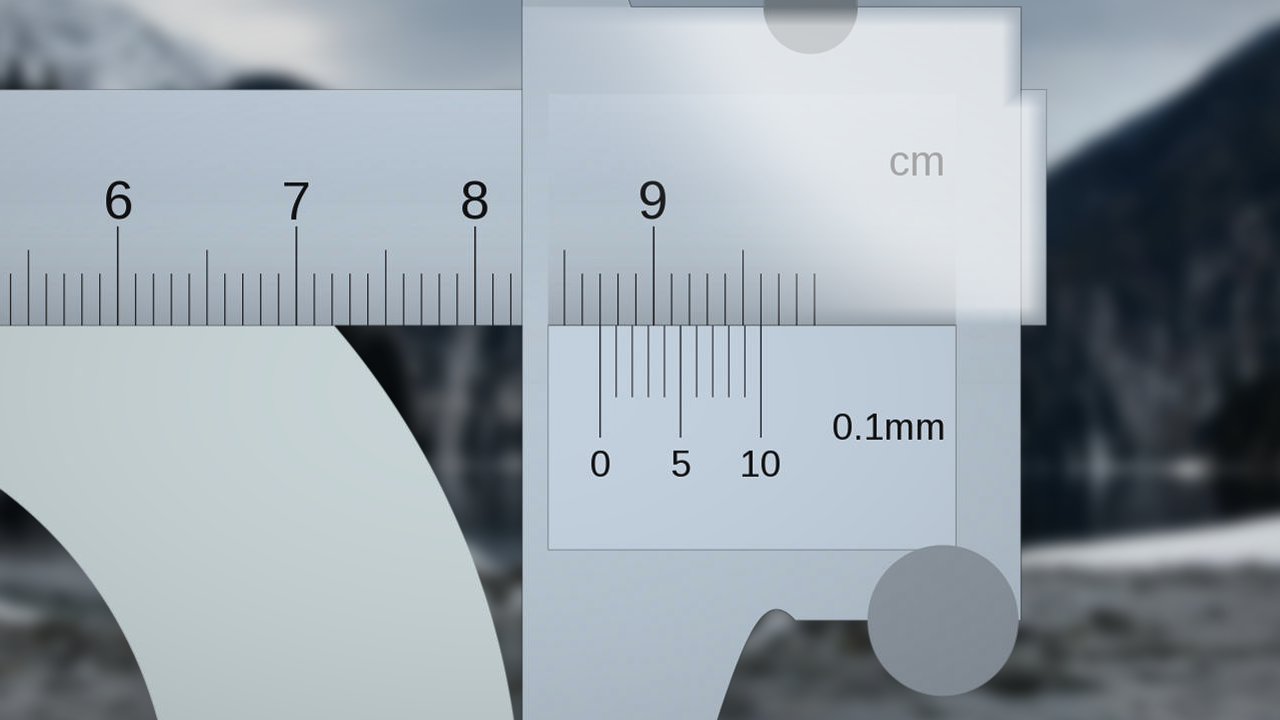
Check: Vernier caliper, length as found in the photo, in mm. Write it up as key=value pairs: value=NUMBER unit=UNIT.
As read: value=87.0 unit=mm
